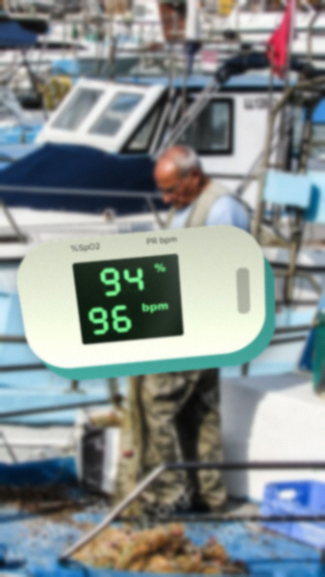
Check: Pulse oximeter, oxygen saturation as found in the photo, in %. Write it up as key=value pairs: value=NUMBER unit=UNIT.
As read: value=94 unit=%
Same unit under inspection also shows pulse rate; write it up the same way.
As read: value=96 unit=bpm
